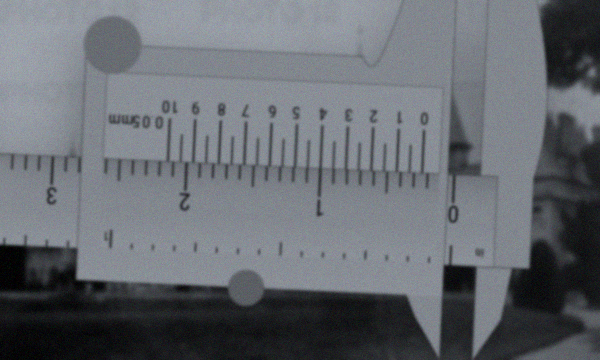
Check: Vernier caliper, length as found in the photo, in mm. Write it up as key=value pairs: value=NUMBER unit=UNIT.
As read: value=2.4 unit=mm
